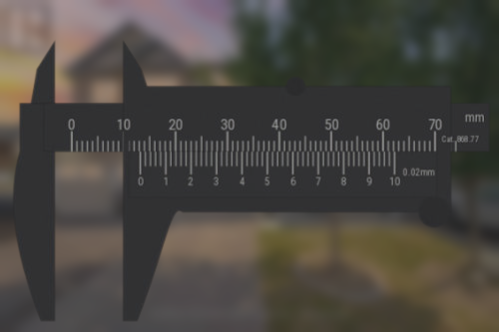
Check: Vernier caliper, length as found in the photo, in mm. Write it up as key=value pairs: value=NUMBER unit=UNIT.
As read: value=13.2 unit=mm
